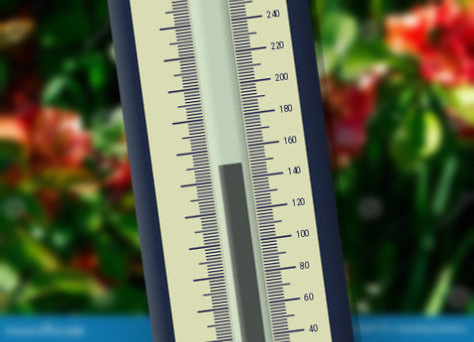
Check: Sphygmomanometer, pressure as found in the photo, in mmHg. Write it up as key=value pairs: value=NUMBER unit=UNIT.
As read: value=150 unit=mmHg
